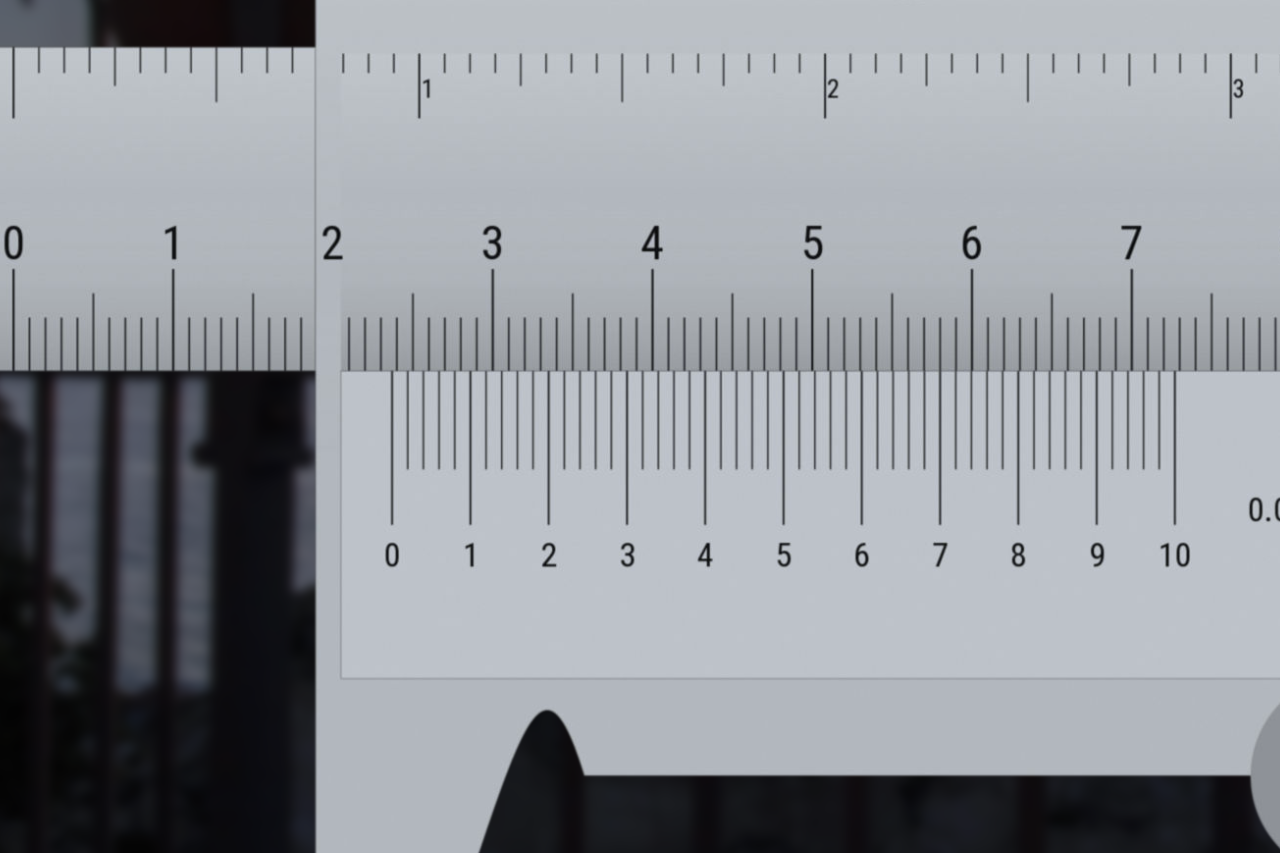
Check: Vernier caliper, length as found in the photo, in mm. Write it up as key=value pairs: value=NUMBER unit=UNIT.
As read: value=23.7 unit=mm
